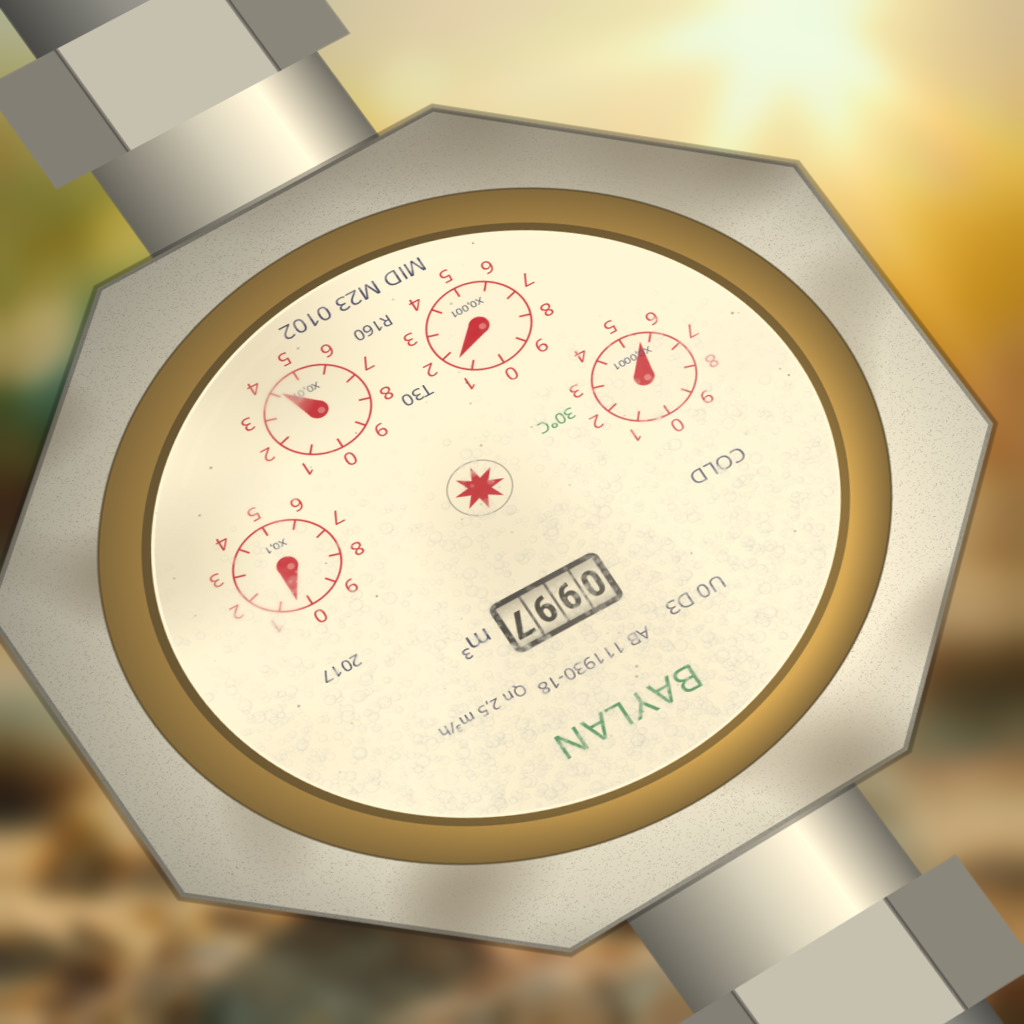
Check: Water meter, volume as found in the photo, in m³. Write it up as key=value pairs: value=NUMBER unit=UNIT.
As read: value=997.0415 unit=m³
